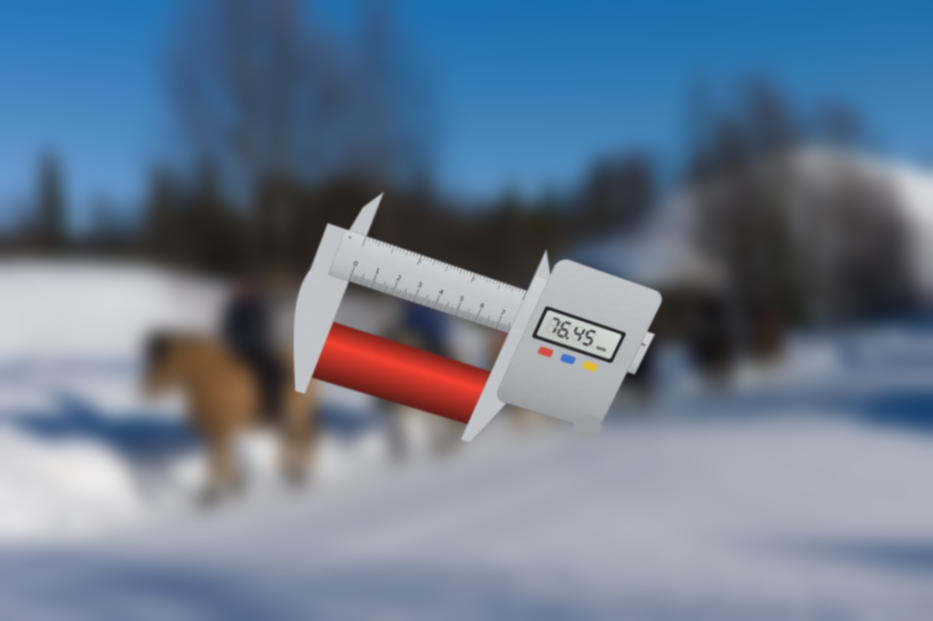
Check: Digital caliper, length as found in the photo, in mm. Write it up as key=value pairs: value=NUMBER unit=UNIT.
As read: value=76.45 unit=mm
